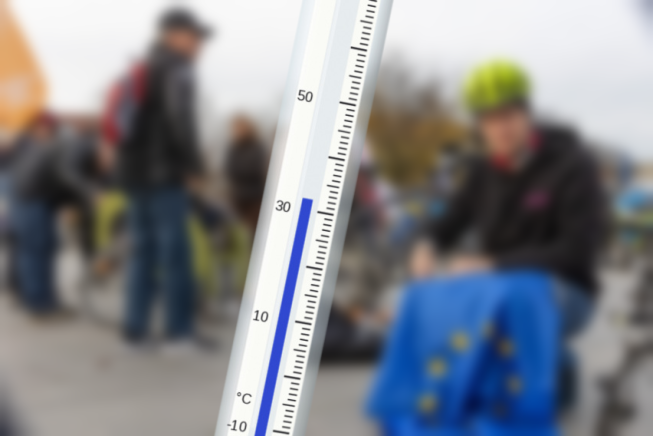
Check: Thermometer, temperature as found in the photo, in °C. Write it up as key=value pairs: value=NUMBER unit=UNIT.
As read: value=32 unit=°C
